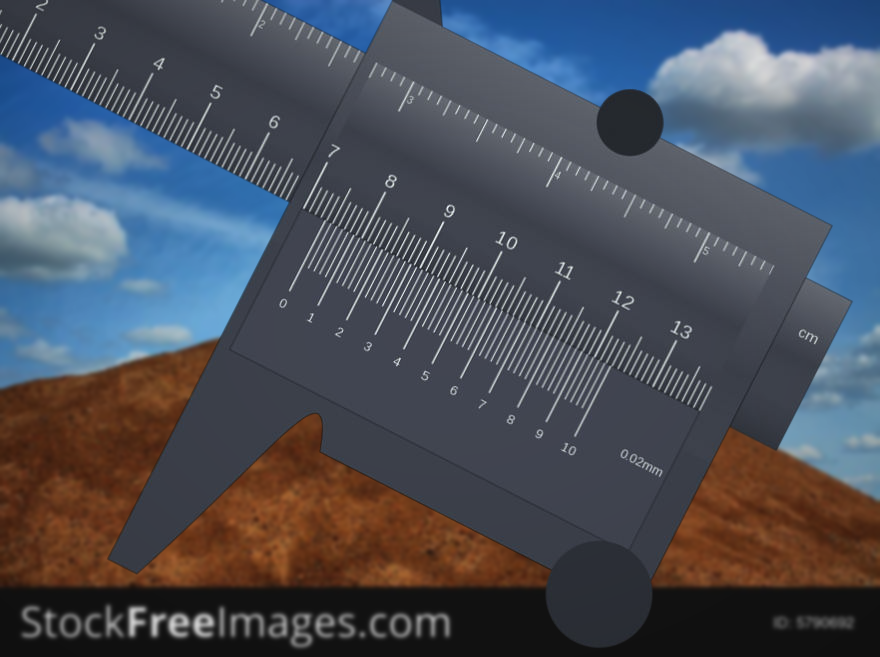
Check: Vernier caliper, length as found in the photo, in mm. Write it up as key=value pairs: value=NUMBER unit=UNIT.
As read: value=73.8 unit=mm
